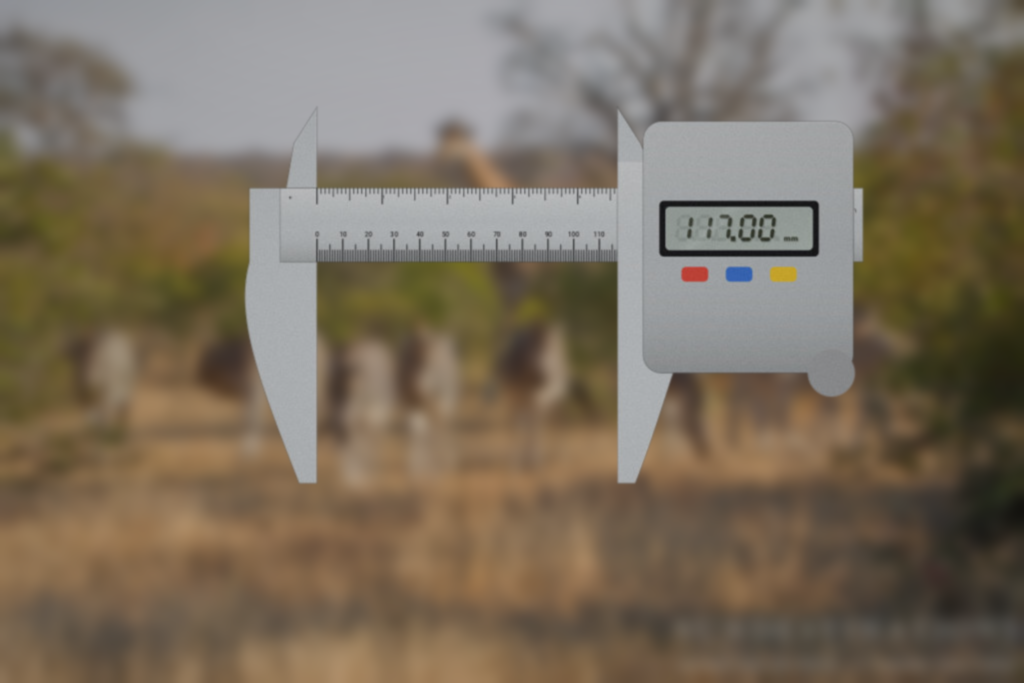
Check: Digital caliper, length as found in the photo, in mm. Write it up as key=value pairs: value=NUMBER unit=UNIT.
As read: value=117.00 unit=mm
